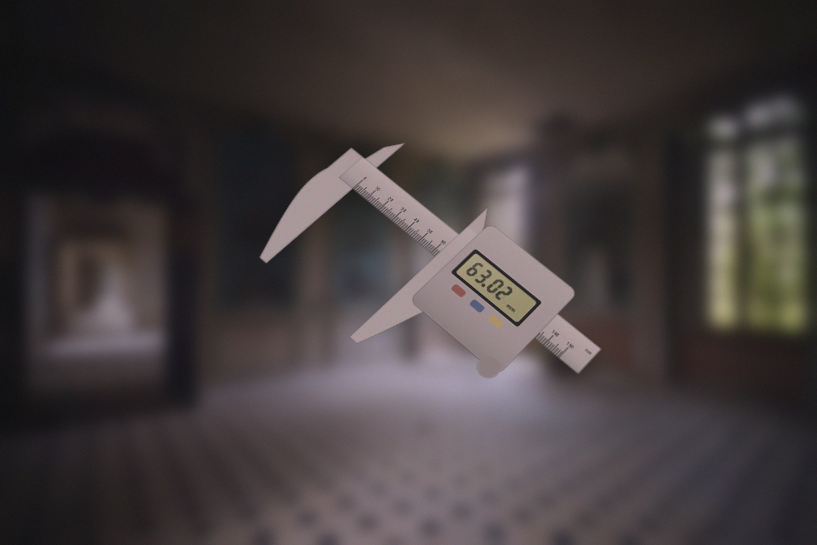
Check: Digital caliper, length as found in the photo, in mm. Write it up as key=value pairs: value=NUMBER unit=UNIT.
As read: value=63.02 unit=mm
